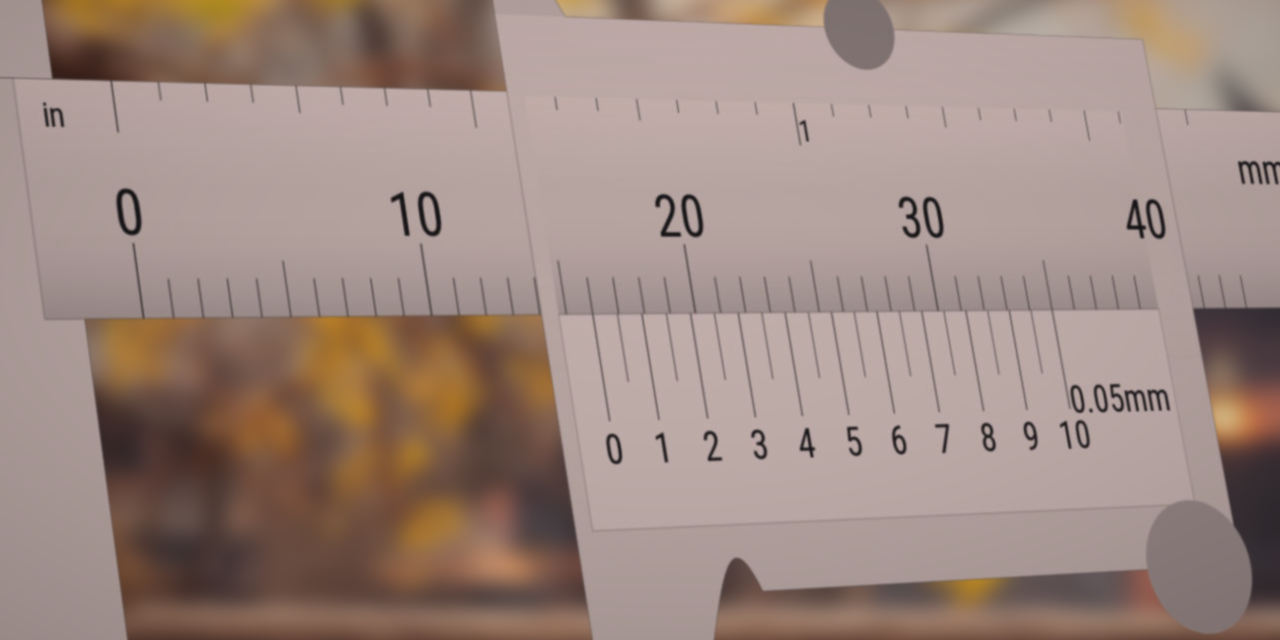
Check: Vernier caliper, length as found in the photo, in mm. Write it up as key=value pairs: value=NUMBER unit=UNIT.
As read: value=16.0 unit=mm
